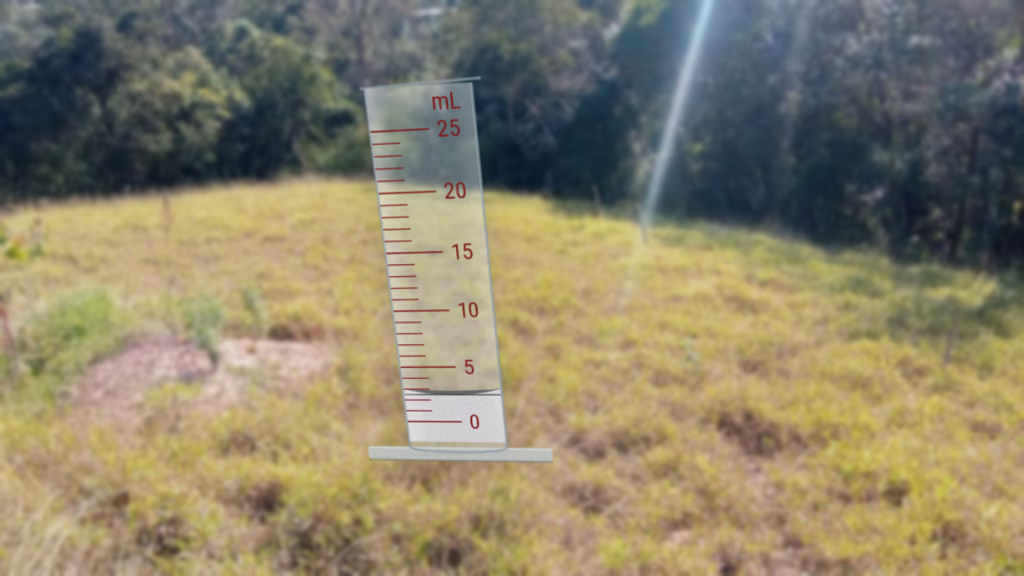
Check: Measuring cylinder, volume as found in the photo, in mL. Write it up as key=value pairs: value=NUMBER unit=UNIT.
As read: value=2.5 unit=mL
